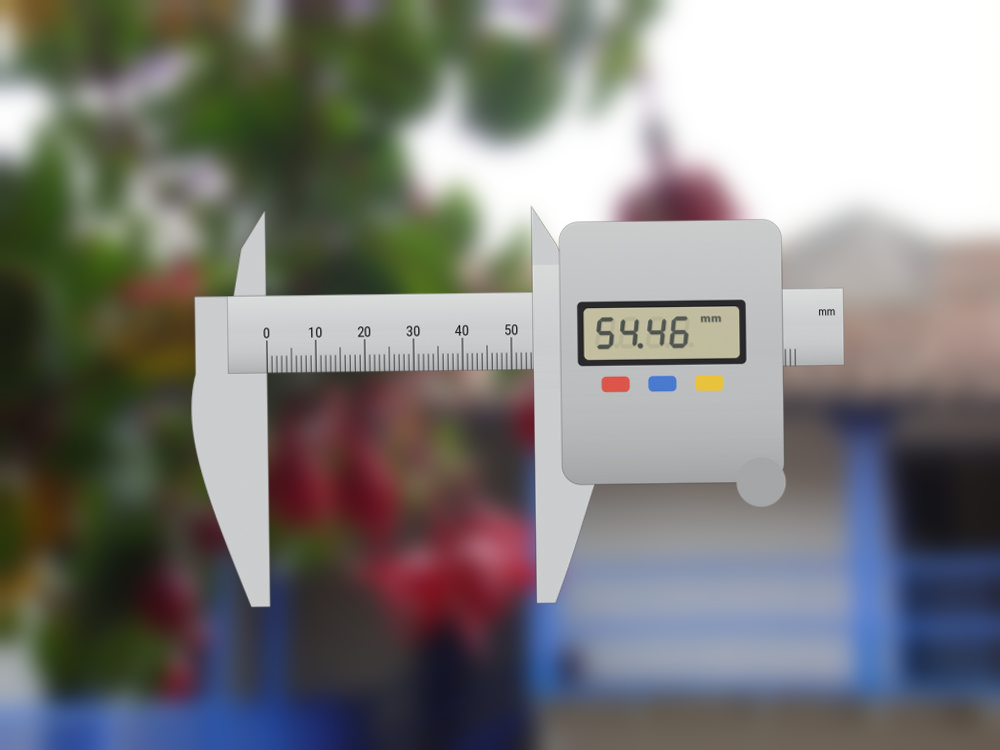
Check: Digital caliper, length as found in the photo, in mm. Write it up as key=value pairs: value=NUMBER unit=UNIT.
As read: value=54.46 unit=mm
